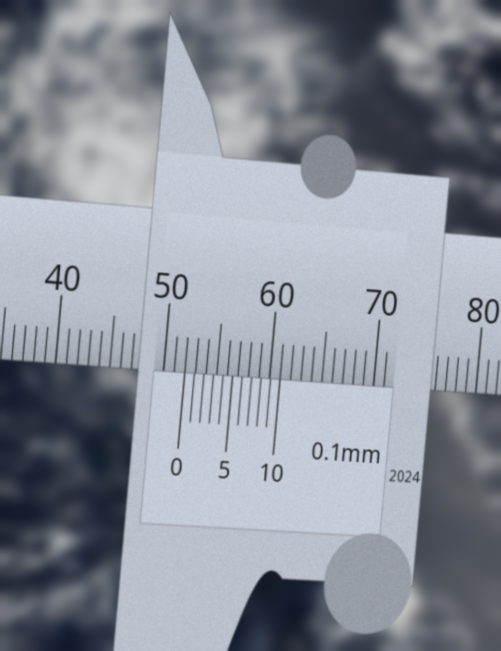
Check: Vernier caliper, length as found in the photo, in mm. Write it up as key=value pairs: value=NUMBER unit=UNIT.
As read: value=52.0 unit=mm
